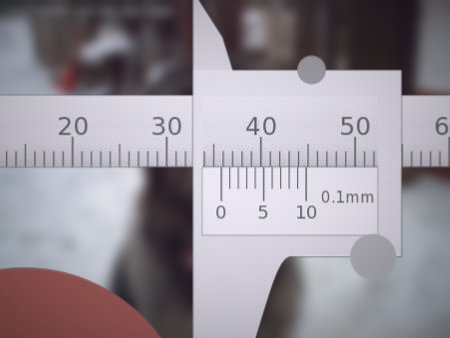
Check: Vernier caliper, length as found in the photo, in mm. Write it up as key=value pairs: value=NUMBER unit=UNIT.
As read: value=35.8 unit=mm
